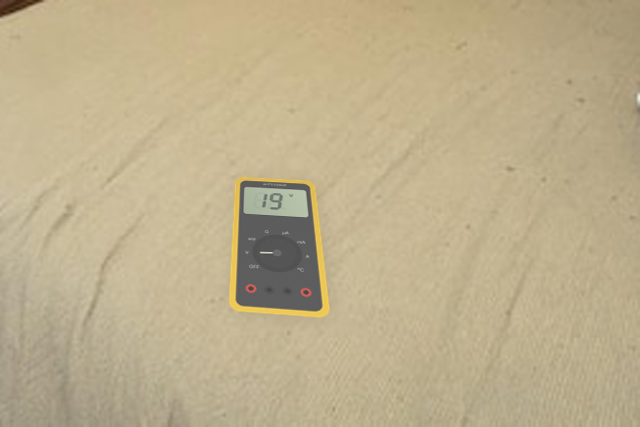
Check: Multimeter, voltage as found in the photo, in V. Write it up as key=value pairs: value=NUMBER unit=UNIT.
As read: value=19 unit=V
